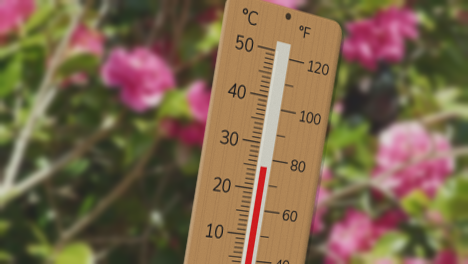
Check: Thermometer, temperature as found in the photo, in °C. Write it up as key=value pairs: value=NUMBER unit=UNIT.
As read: value=25 unit=°C
